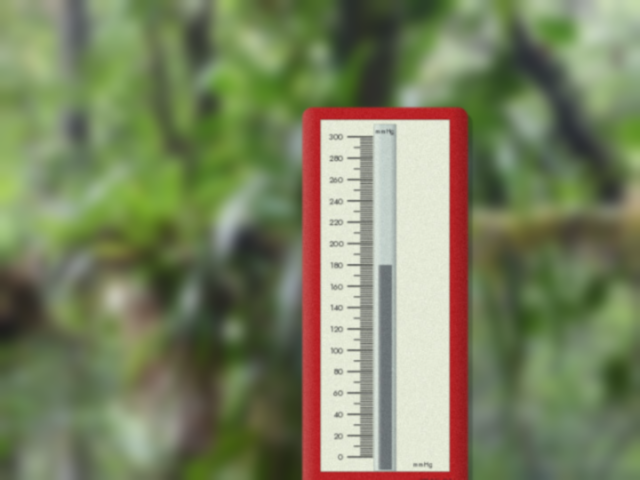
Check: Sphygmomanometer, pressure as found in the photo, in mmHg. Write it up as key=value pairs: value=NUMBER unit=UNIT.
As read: value=180 unit=mmHg
